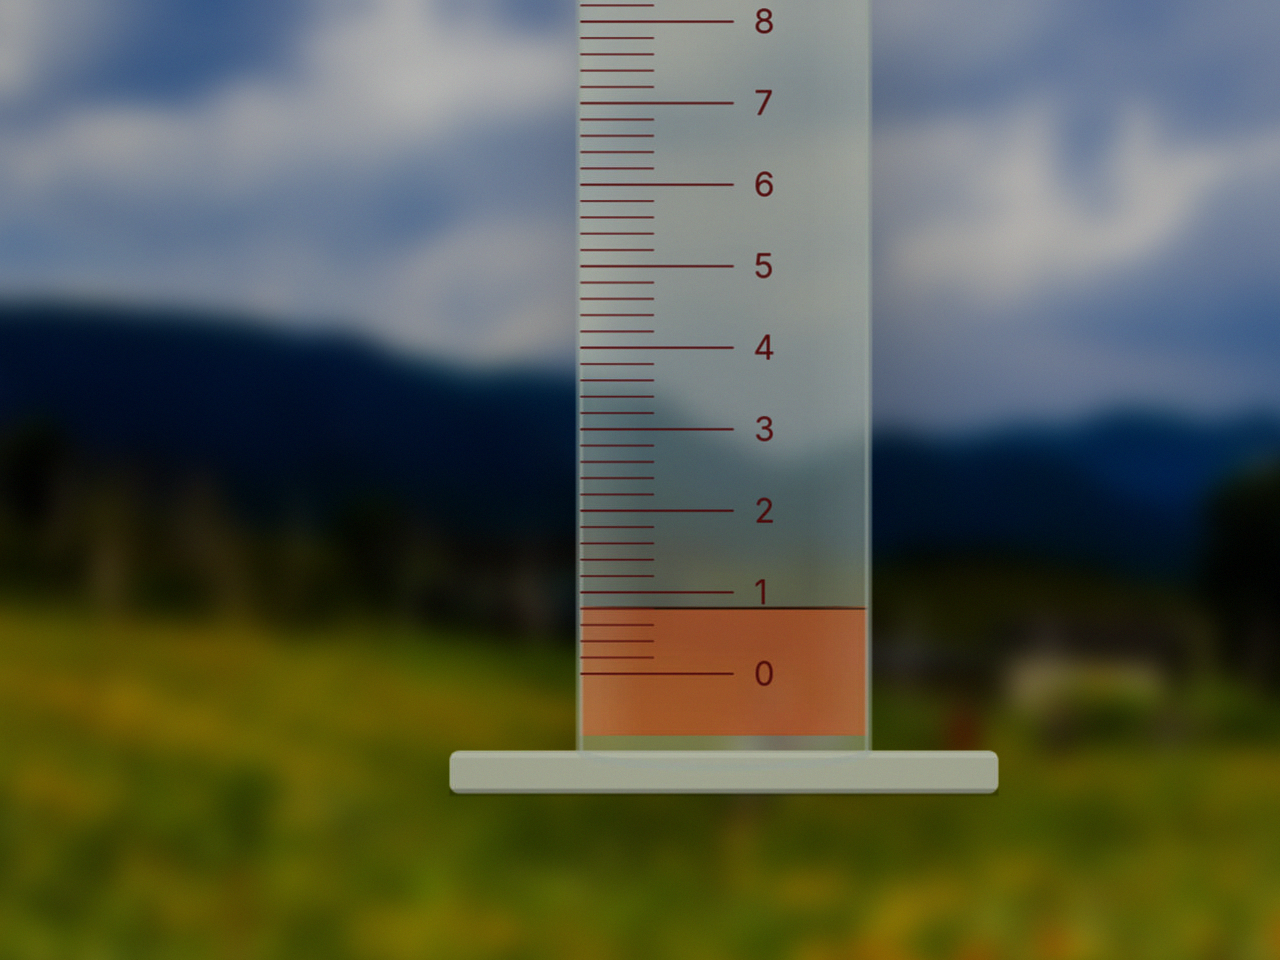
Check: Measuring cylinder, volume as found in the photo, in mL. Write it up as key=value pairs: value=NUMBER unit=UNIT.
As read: value=0.8 unit=mL
